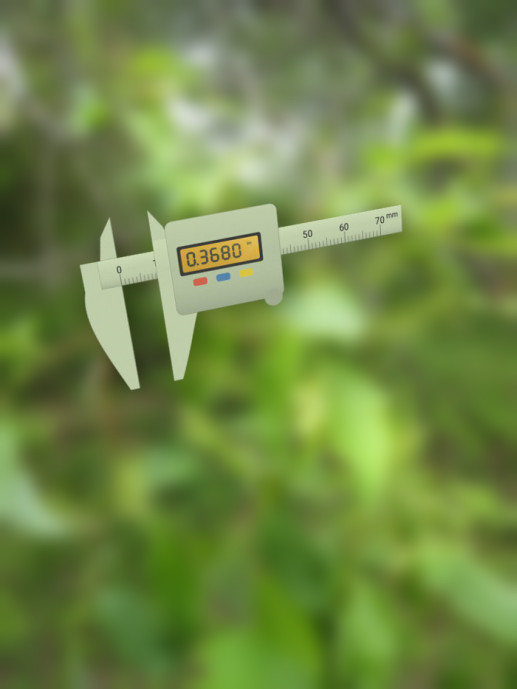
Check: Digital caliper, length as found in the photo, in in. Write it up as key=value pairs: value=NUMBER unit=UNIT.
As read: value=0.3680 unit=in
